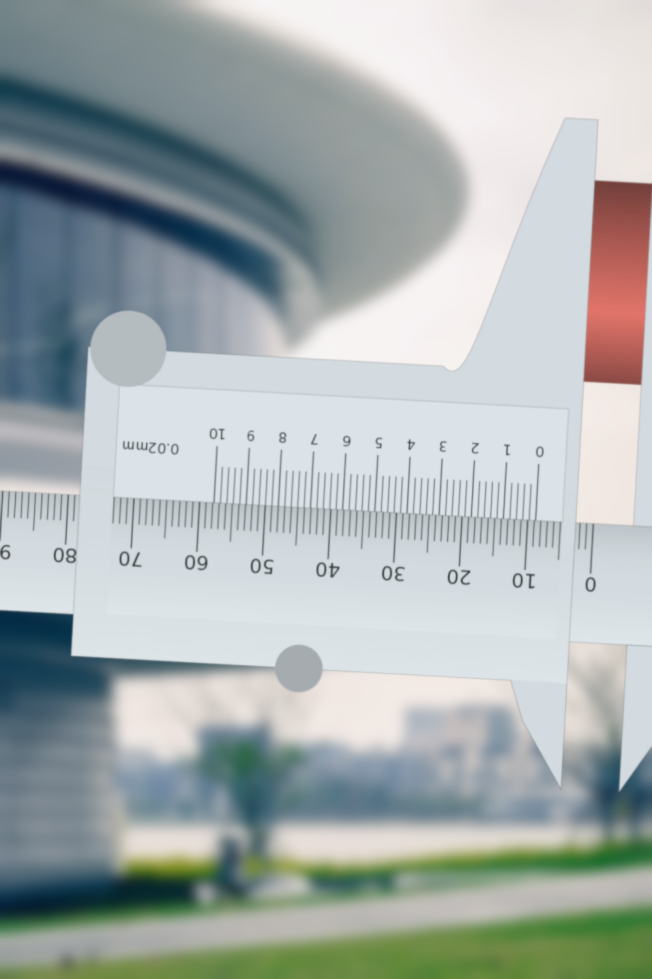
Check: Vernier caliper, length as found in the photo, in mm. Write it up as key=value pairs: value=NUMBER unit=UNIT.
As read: value=8.8 unit=mm
